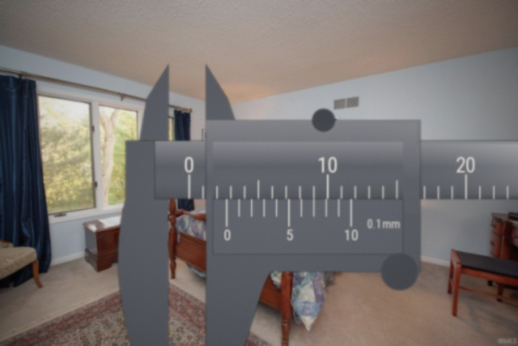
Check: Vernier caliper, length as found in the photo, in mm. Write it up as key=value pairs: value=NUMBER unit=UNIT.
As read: value=2.7 unit=mm
